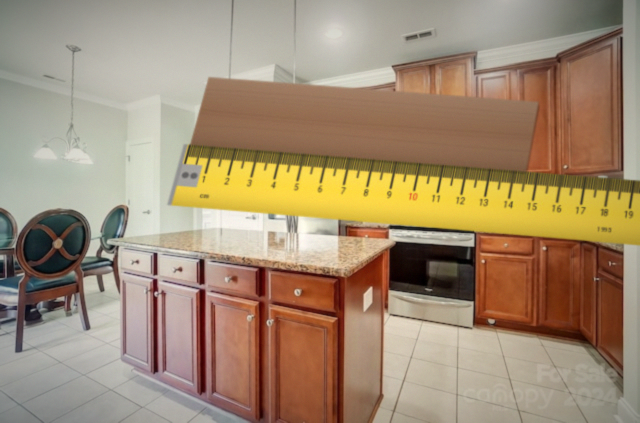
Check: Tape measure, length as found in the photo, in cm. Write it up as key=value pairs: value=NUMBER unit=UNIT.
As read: value=14.5 unit=cm
